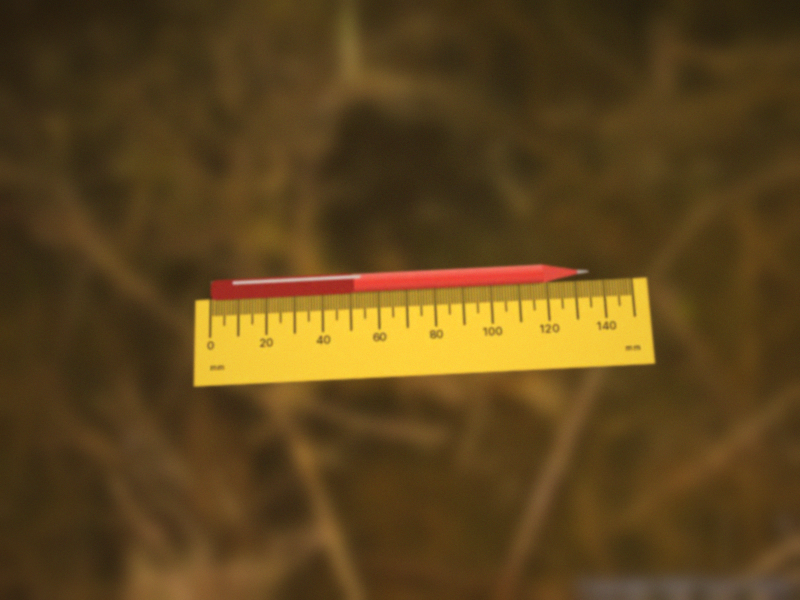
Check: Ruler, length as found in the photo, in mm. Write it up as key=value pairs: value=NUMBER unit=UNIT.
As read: value=135 unit=mm
